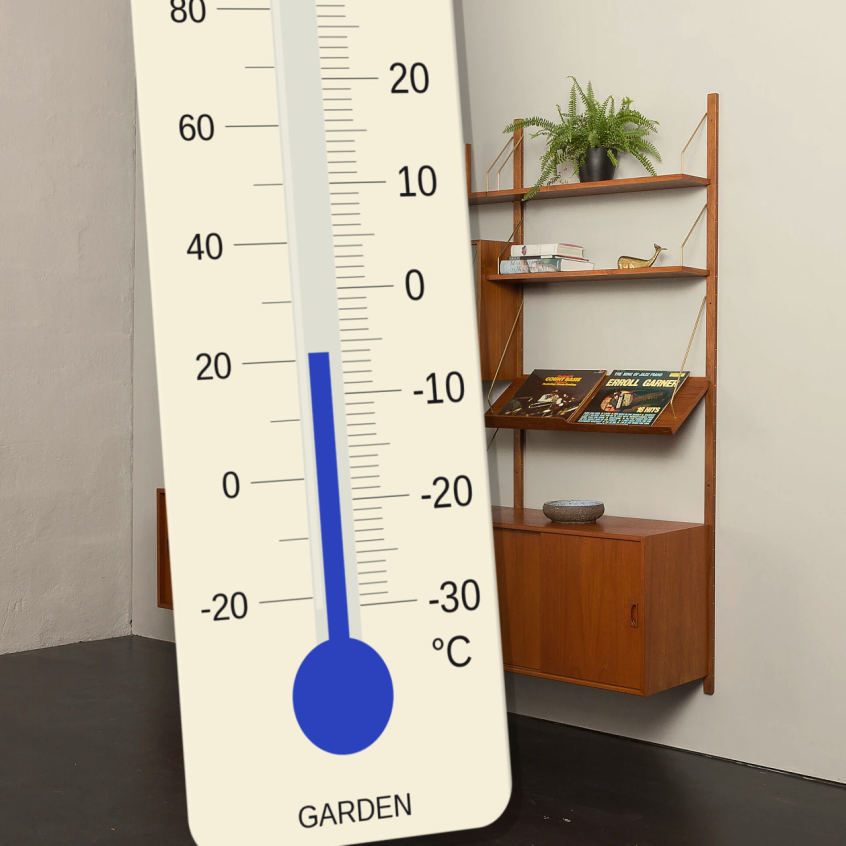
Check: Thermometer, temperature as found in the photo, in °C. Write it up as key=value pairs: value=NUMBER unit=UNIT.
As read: value=-6 unit=°C
